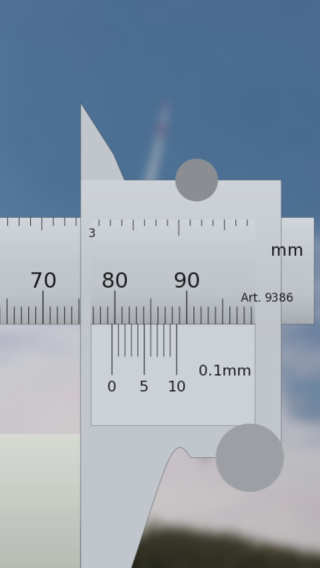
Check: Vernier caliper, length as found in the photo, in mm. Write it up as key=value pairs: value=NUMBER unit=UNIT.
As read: value=79.6 unit=mm
